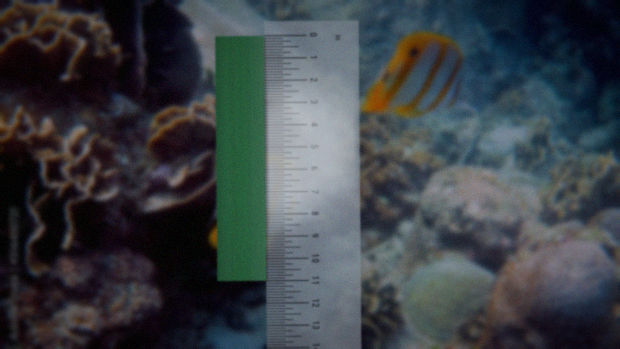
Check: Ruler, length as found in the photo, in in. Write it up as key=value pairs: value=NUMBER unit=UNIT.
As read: value=11 unit=in
